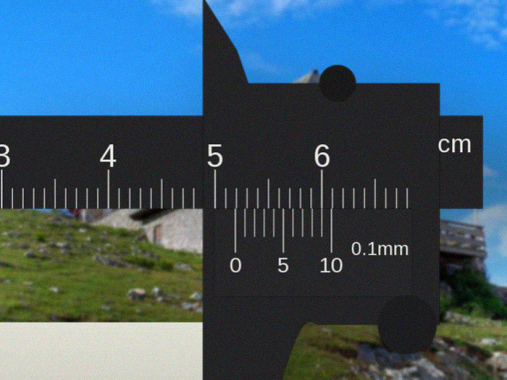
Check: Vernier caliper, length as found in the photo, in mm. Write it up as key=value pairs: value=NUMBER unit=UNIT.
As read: value=51.9 unit=mm
